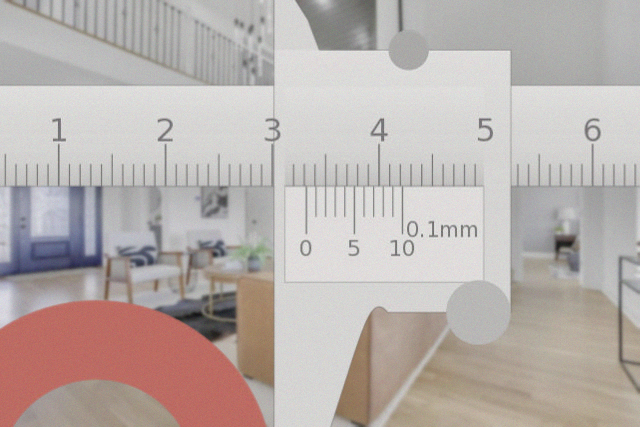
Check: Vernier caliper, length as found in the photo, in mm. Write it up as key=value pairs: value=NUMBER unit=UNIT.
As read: value=33.2 unit=mm
